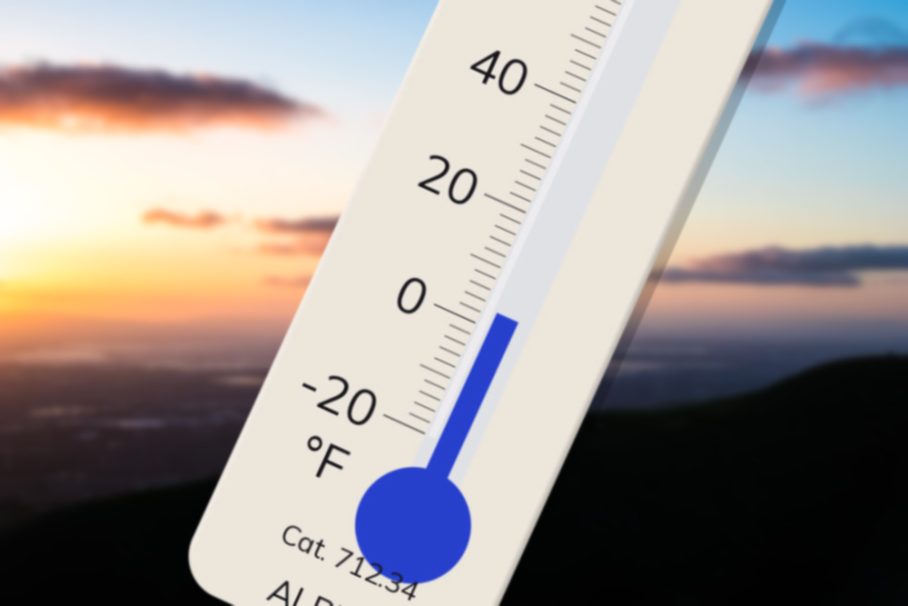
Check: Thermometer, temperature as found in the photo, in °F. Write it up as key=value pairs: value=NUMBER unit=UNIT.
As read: value=3 unit=°F
